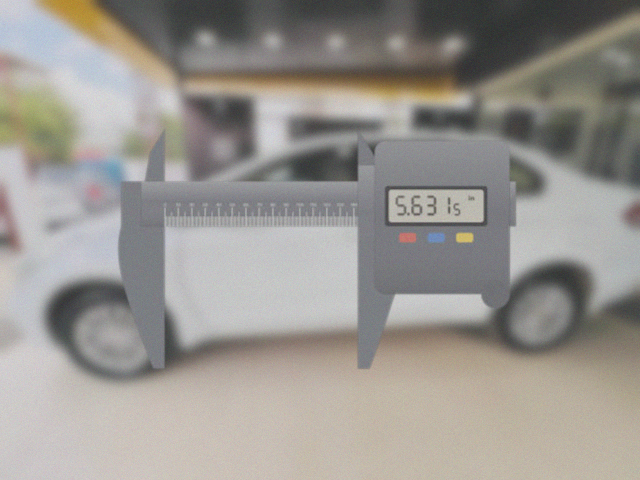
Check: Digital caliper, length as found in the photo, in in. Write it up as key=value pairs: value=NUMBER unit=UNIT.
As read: value=5.6315 unit=in
